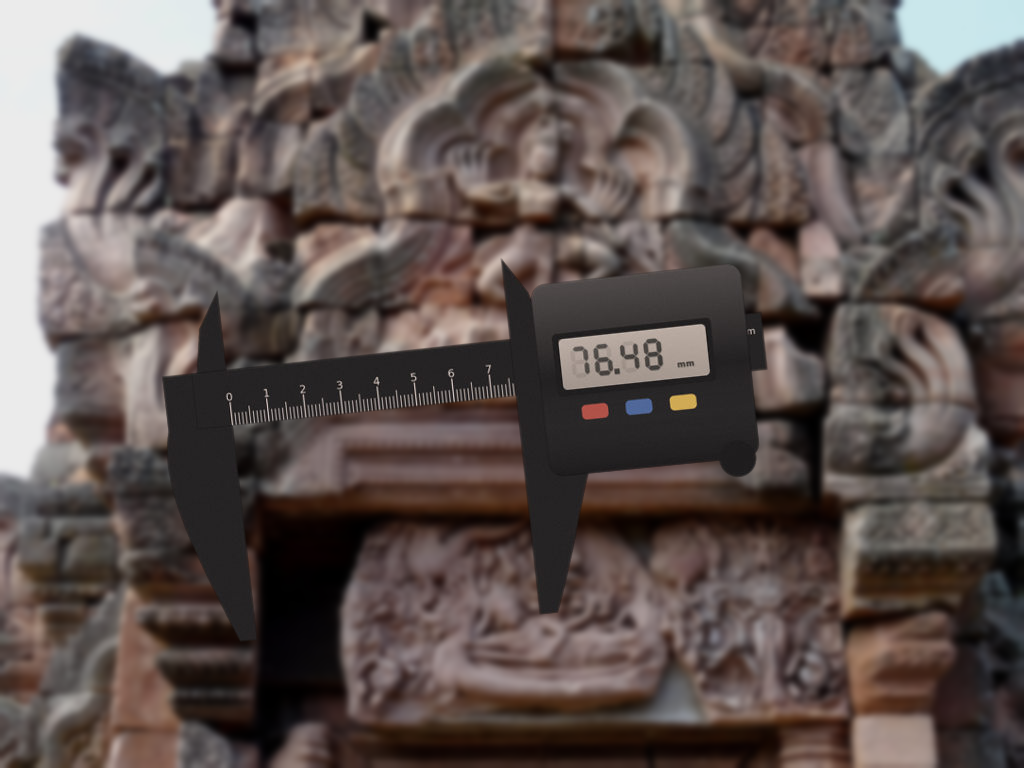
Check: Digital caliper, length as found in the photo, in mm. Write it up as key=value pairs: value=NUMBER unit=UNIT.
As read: value=76.48 unit=mm
